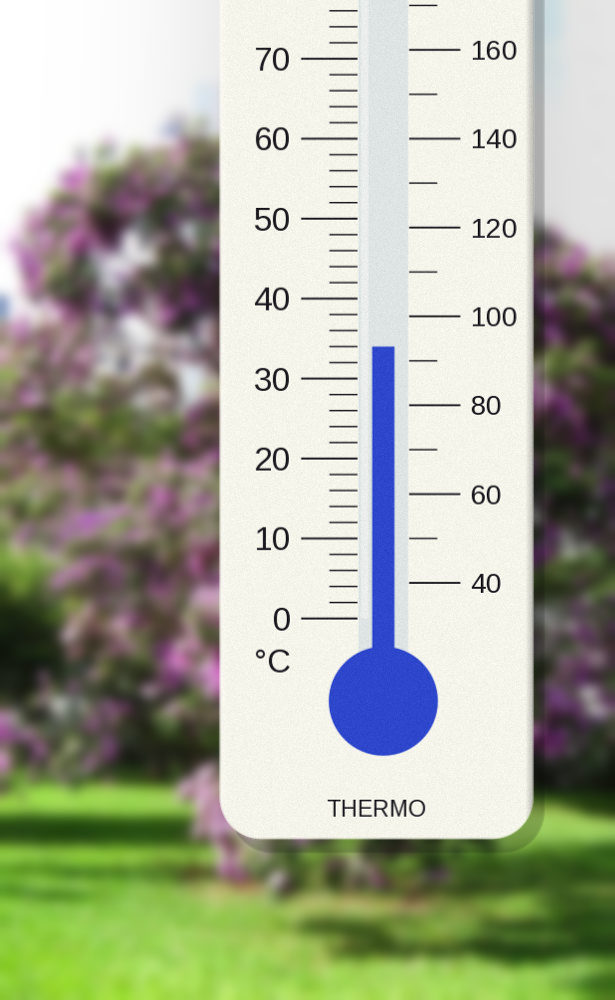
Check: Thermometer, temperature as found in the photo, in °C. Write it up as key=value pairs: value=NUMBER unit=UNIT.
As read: value=34 unit=°C
